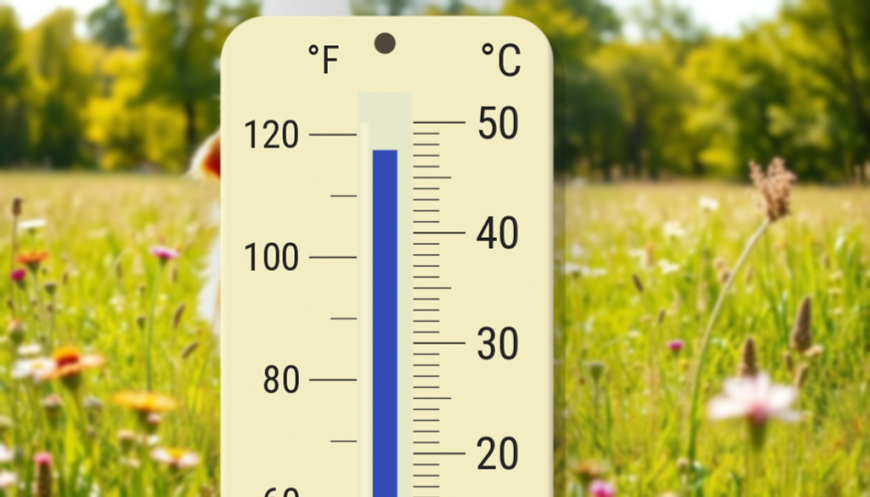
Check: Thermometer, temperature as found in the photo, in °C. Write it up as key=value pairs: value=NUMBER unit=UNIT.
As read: value=47.5 unit=°C
